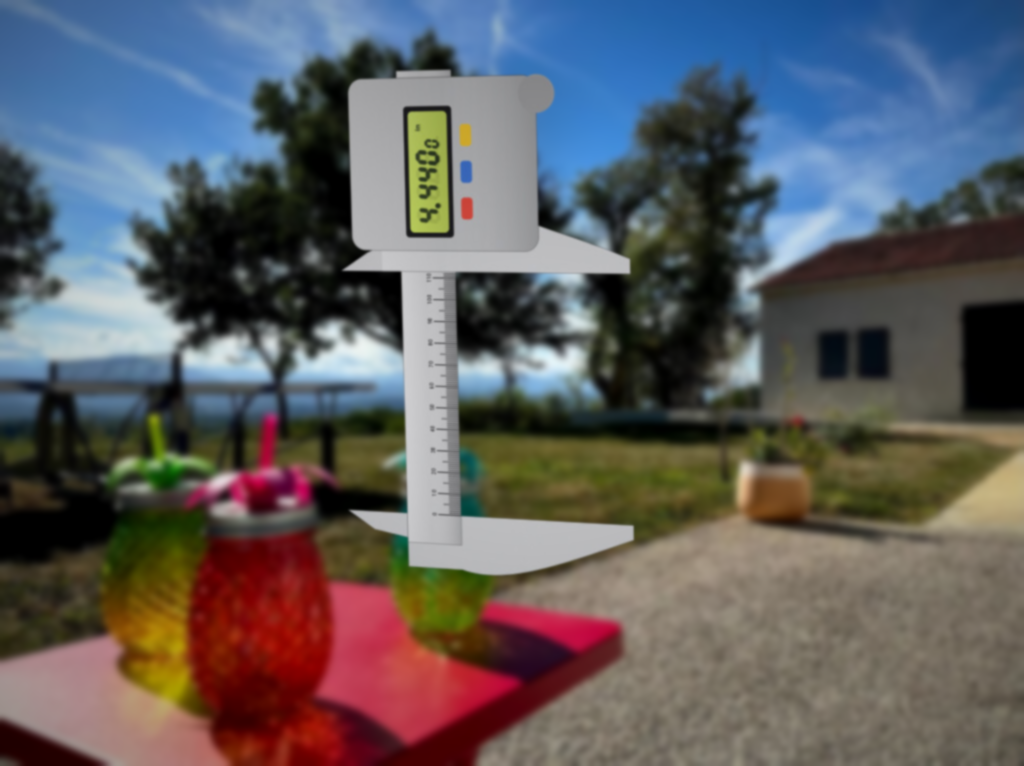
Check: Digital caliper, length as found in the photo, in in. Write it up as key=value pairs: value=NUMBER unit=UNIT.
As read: value=4.4400 unit=in
